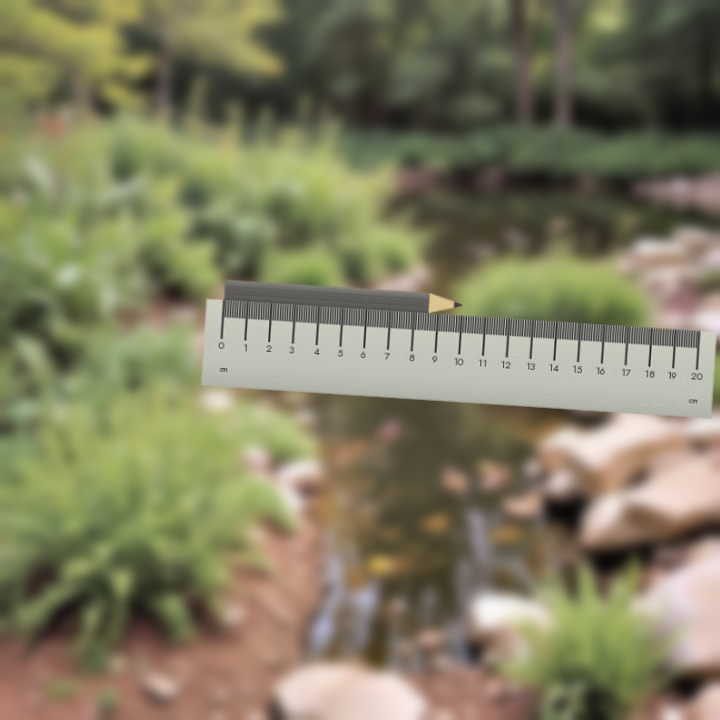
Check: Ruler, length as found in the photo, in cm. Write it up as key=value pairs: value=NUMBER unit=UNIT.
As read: value=10 unit=cm
